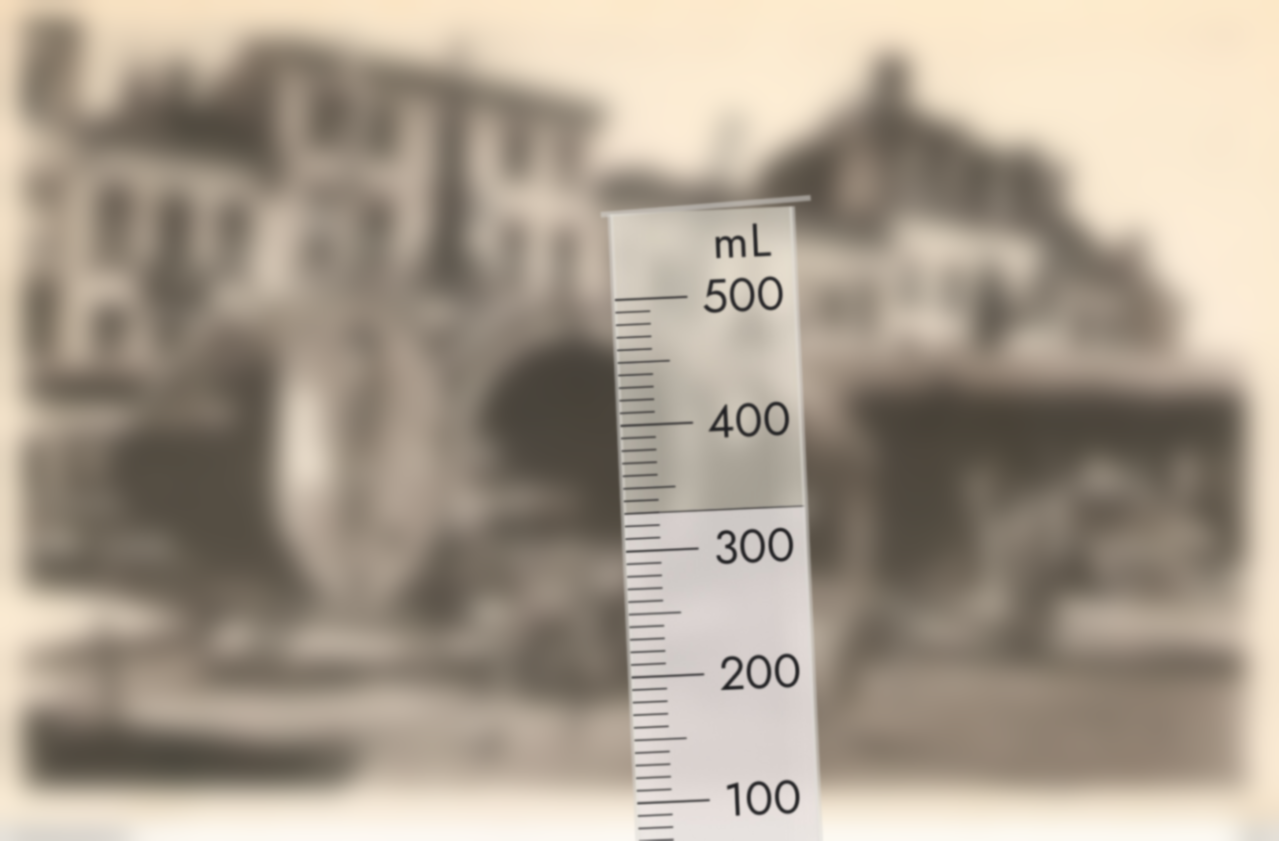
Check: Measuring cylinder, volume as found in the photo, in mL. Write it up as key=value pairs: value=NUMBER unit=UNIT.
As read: value=330 unit=mL
